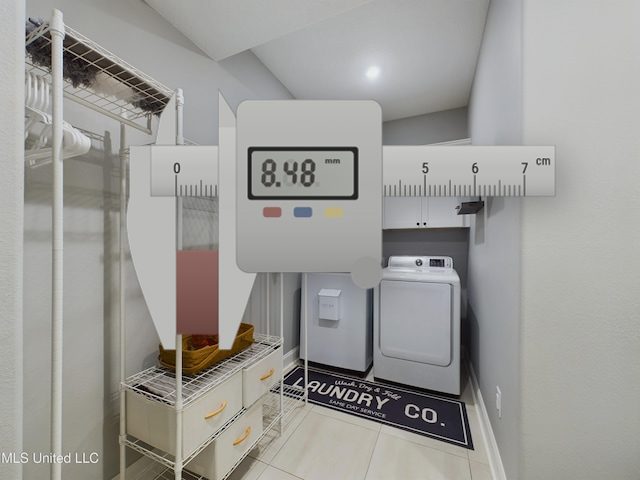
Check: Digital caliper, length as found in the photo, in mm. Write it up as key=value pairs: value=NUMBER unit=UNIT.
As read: value=8.48 unit=mm
